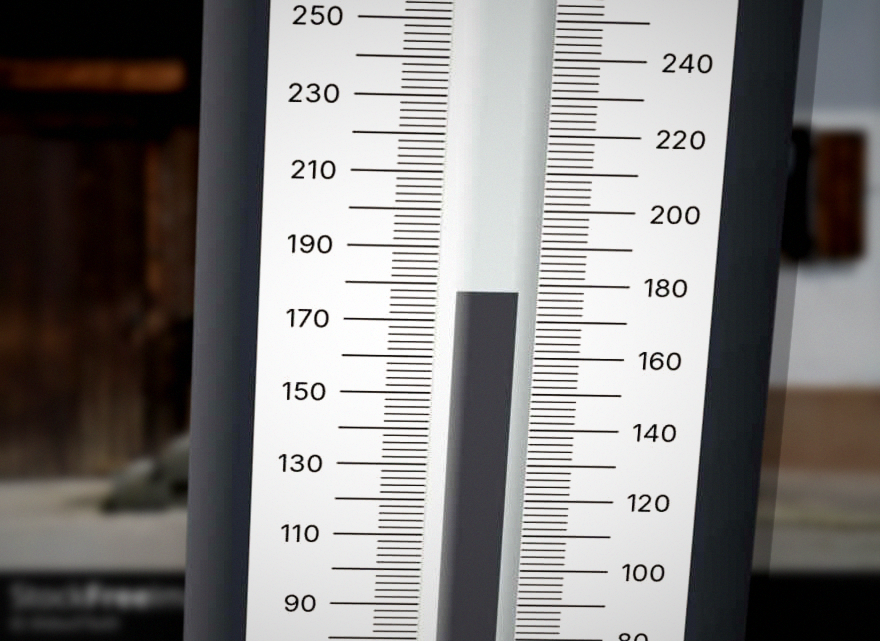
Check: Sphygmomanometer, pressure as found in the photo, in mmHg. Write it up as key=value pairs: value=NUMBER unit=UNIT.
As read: value=178 unit=mmHg
